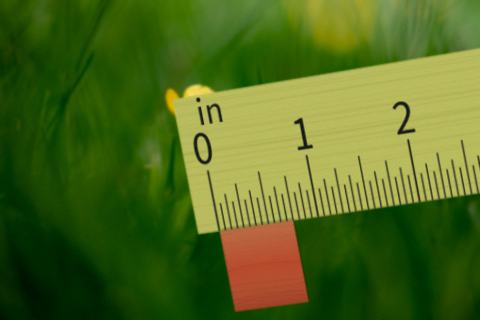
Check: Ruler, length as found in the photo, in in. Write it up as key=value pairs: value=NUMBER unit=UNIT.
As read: value=0.75 unit=in
